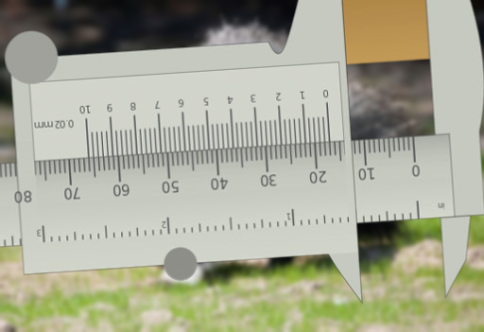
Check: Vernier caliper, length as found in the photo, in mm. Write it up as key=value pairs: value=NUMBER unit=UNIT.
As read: value=17.0 unit=mm
